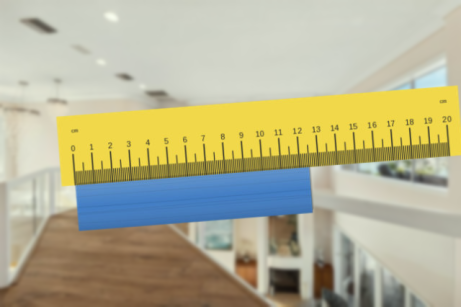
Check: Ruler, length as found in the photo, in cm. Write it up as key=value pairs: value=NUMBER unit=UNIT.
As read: value=12.5 unit=cm
